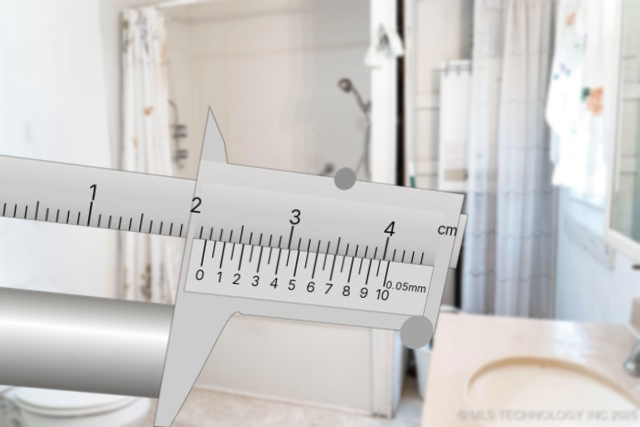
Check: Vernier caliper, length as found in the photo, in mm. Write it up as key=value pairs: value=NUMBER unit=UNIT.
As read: value=21.6 unit=mm
